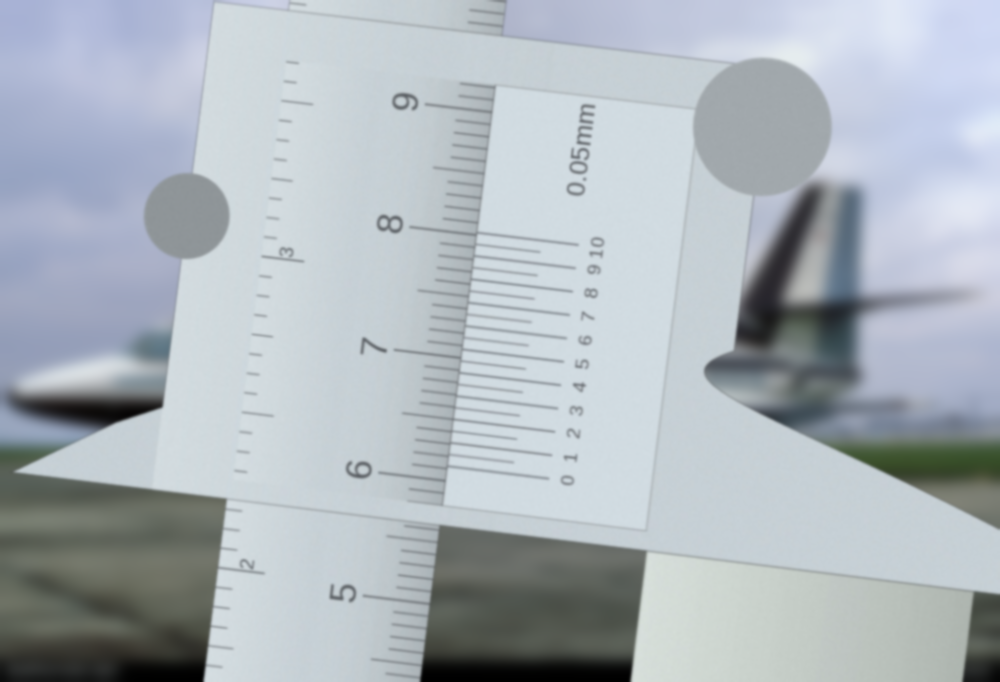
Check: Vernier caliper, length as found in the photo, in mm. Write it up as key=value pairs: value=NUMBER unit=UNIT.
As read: value=61.2 unit=mm
